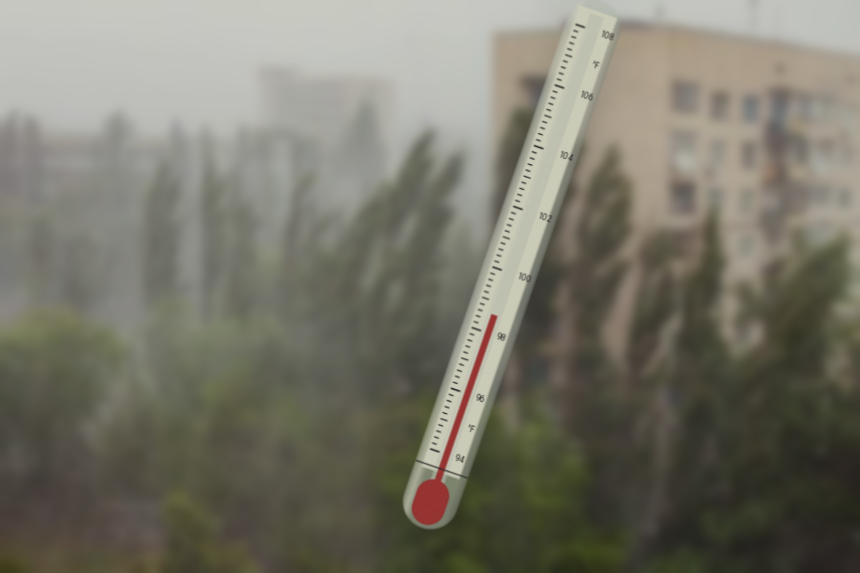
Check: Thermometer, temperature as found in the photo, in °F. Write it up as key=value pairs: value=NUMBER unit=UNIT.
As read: value=98.6 unit=°F
